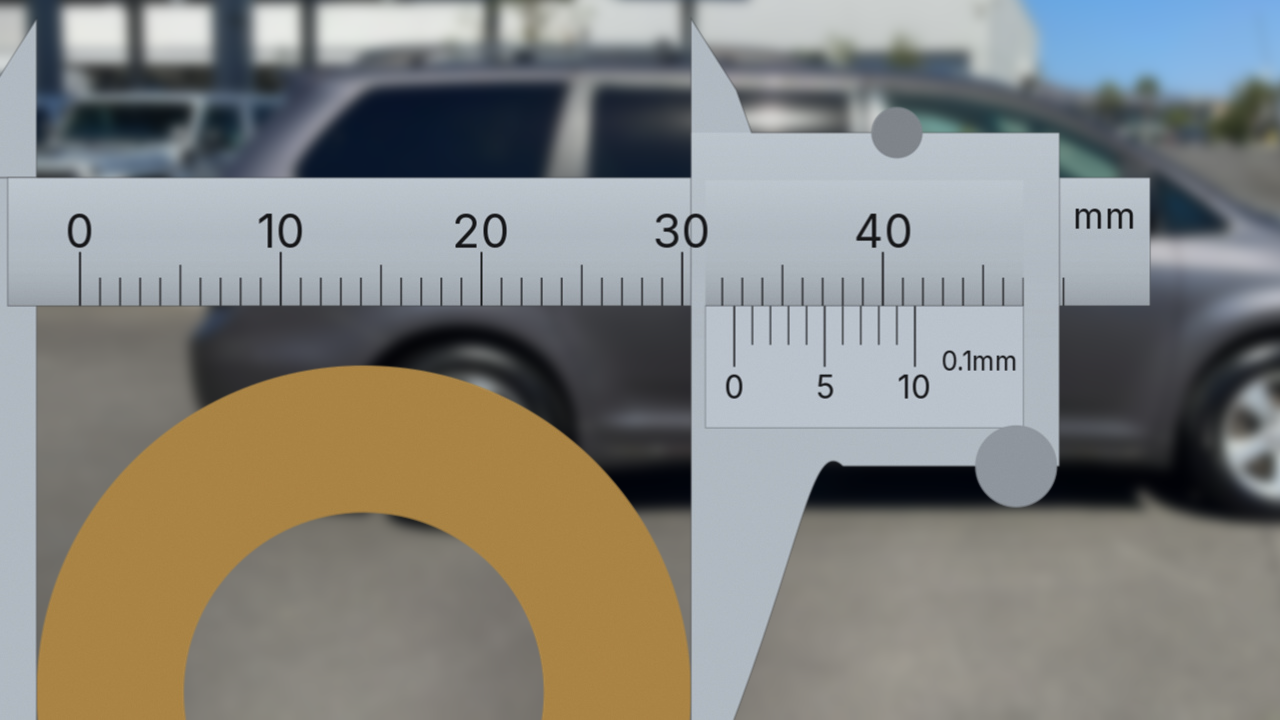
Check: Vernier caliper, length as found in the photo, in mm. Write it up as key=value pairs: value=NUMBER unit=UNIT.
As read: value=32.6 unit=mm
